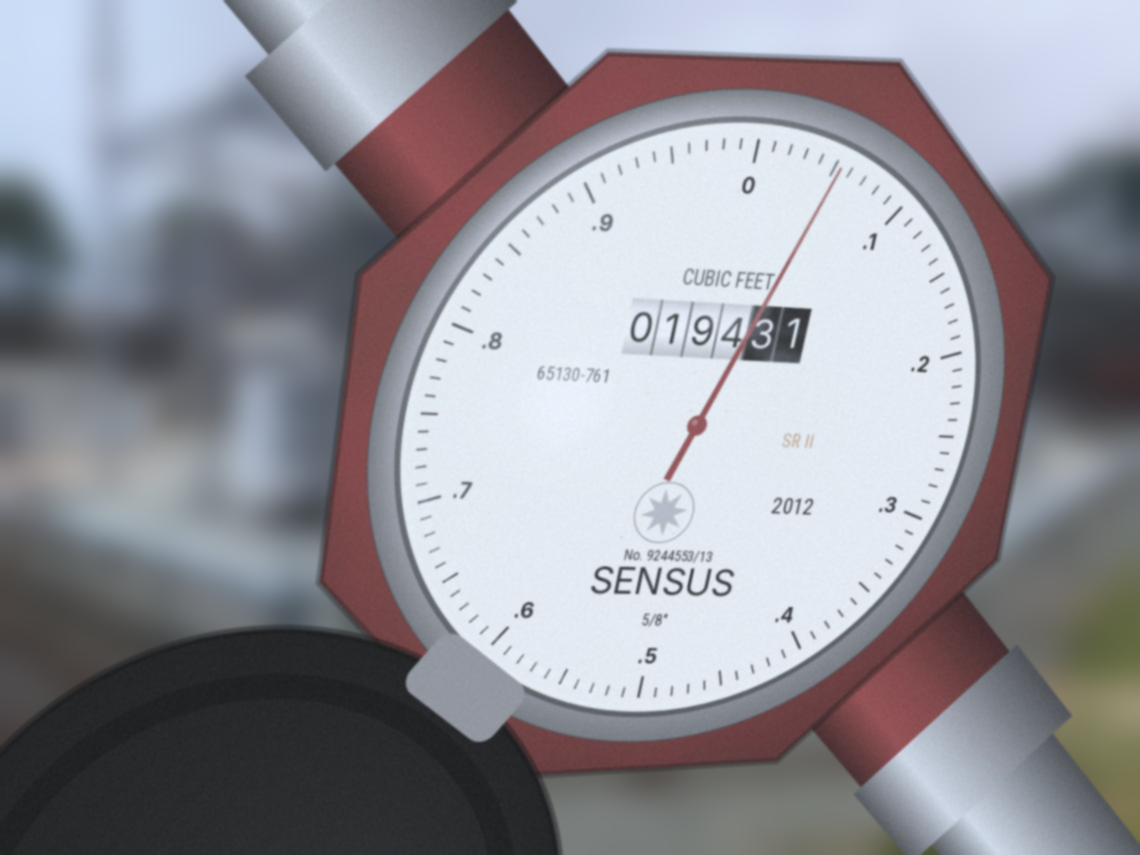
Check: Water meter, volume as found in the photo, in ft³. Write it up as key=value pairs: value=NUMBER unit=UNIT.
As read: value=19431.05 unit=ft³
